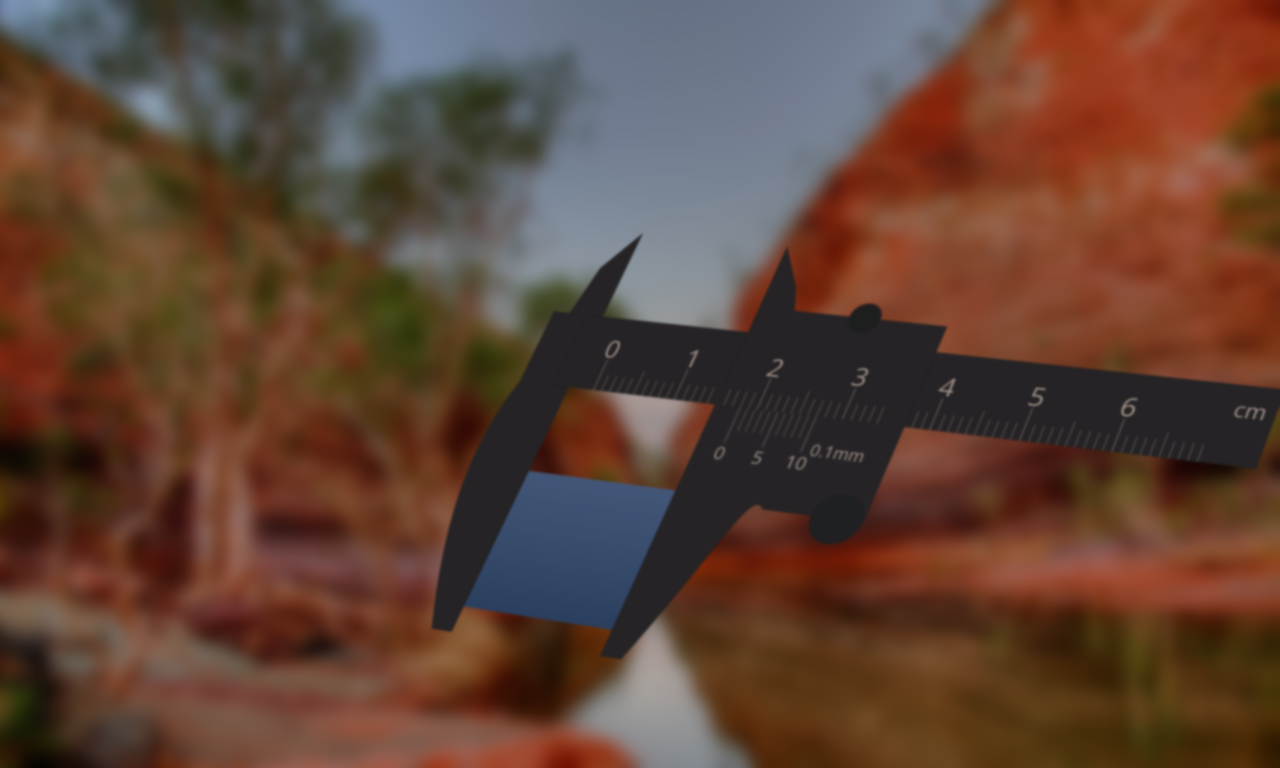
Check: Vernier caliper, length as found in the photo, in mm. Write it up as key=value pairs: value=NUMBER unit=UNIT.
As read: value=18.0 unit=mm
